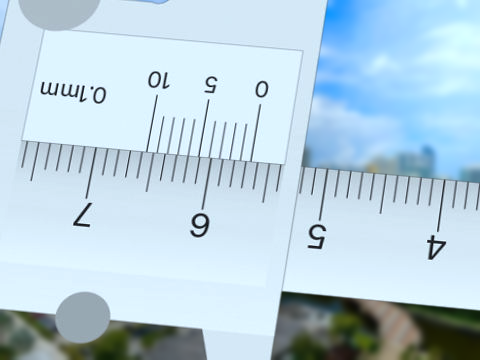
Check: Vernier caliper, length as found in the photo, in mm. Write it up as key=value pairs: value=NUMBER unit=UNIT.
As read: value=56.6 unit=mm
